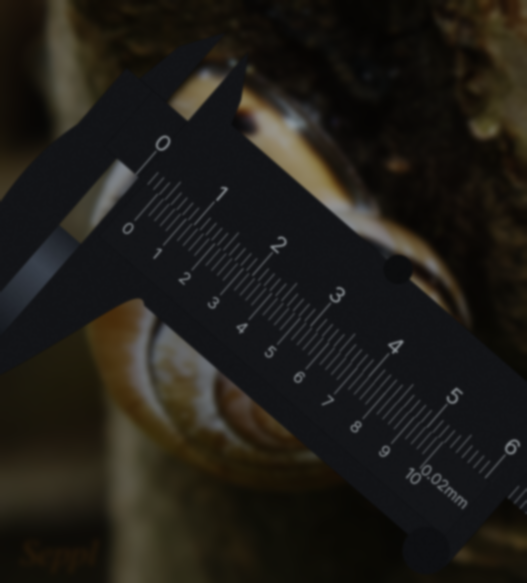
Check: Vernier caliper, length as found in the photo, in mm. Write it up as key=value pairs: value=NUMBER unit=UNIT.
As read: value=3.8 unit=mm
